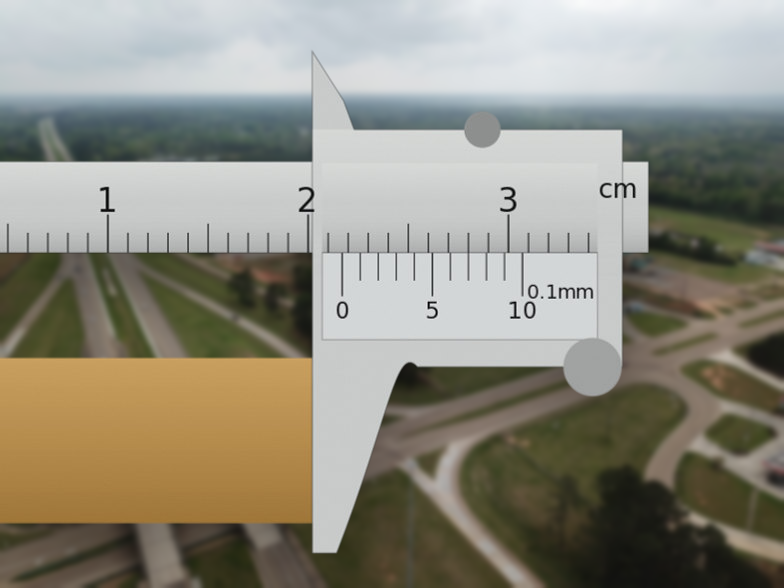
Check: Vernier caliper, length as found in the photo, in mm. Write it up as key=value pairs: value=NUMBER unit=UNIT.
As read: value=21.7 unit=mm
